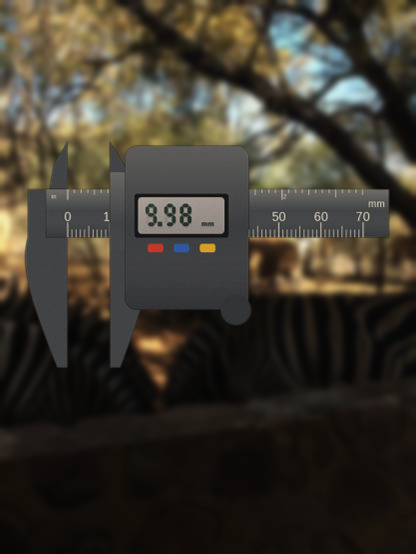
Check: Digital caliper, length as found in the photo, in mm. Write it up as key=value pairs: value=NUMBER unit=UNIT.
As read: value=9.98 unit=mm
